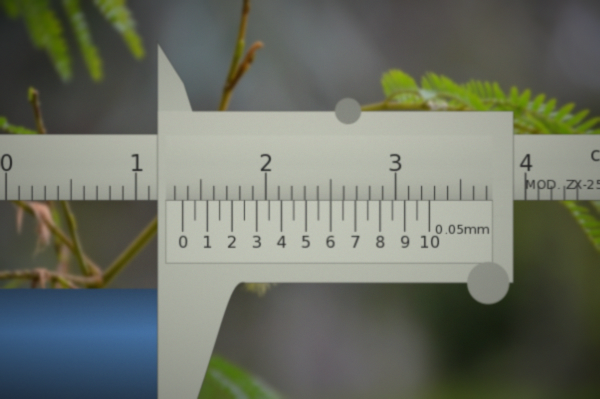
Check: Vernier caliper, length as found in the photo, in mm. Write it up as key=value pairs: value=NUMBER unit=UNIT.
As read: value=13.6 unit=mm
